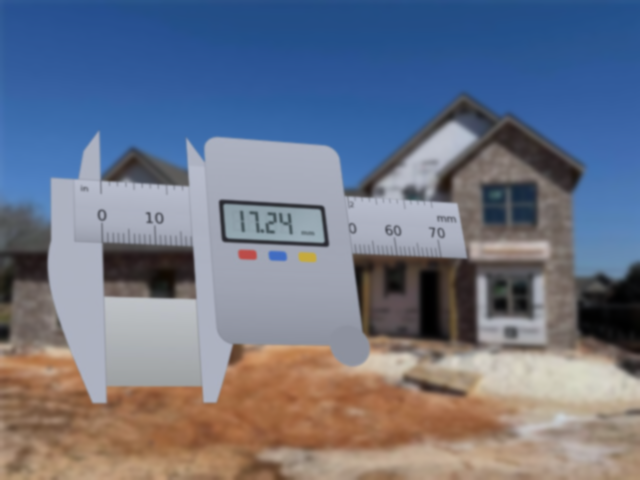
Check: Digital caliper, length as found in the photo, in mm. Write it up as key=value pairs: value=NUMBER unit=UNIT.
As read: value=17.24 unit=mm
